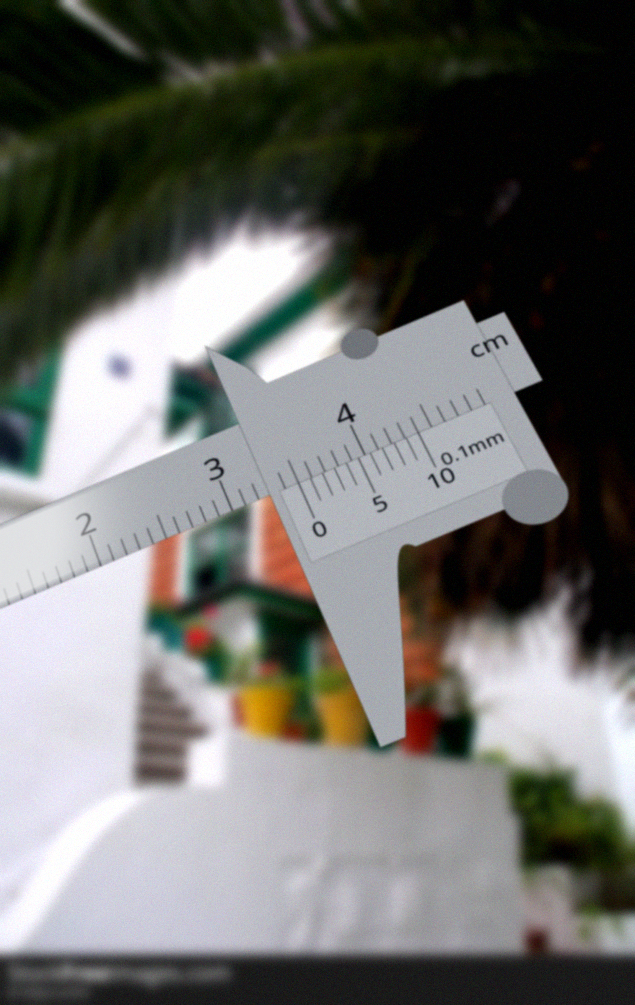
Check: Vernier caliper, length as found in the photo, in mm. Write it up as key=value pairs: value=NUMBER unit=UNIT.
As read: value=35.0 unit=mm
